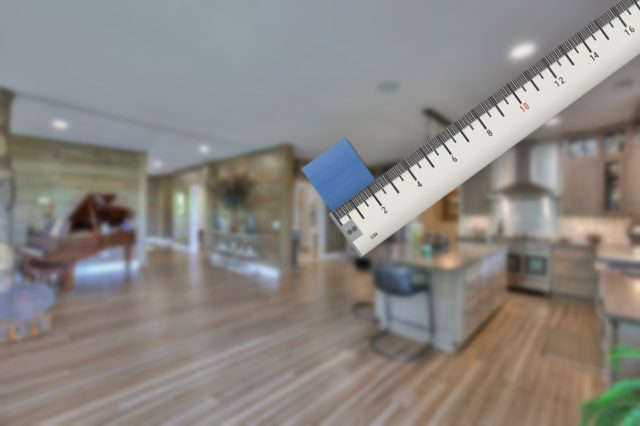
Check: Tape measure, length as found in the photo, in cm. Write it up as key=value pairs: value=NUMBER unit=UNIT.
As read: value=2.5 unit=cm
